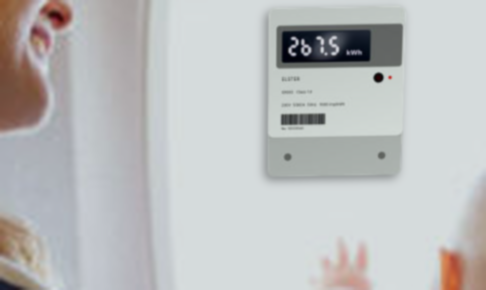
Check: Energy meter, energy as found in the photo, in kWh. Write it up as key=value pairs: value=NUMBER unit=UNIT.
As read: value=267.5 unit=kWh
